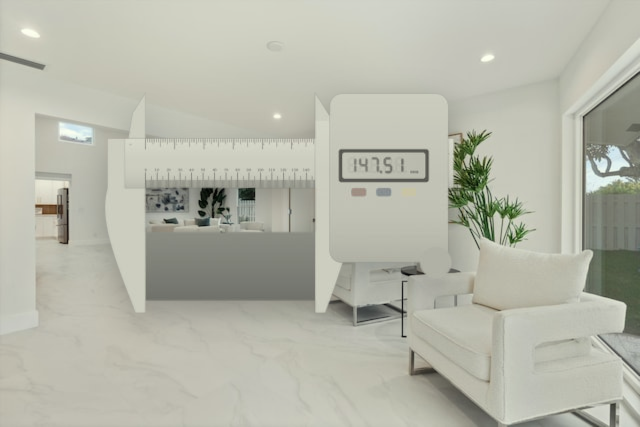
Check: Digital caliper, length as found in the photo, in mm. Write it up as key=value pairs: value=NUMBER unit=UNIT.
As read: value=147.51 unit=mm
